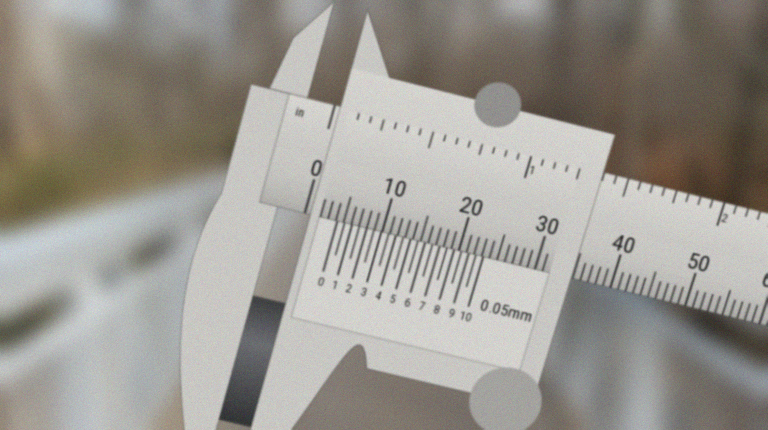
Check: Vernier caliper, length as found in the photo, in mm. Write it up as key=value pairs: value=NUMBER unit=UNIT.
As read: value=4.2 unit=mm
